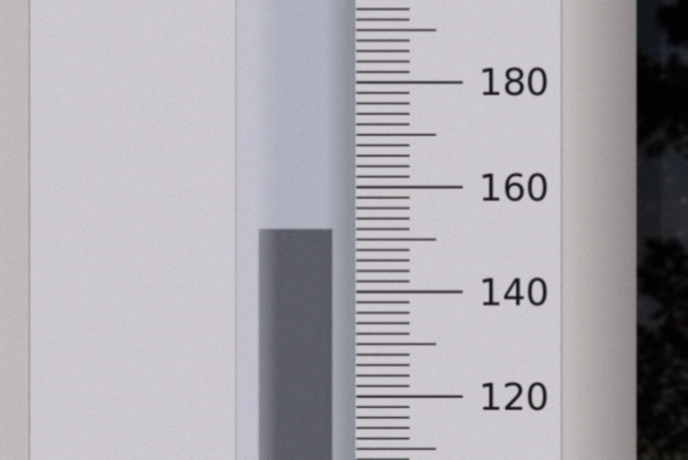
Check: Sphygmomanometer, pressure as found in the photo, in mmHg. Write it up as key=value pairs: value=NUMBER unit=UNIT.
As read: value=152 unit=mmHg
